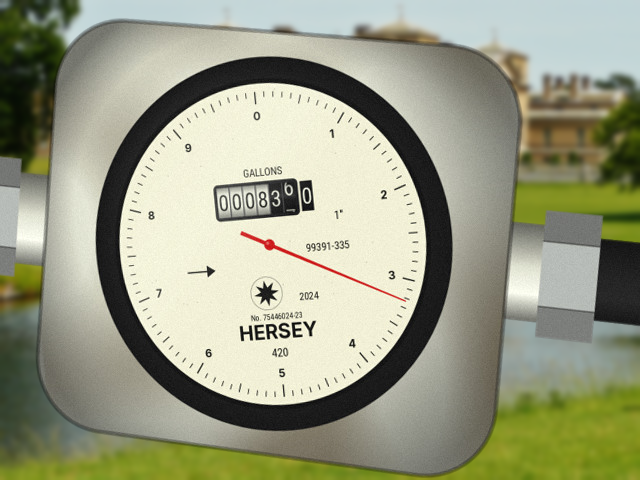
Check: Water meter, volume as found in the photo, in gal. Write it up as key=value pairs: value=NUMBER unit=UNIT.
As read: value=8363.2 unit=gal
